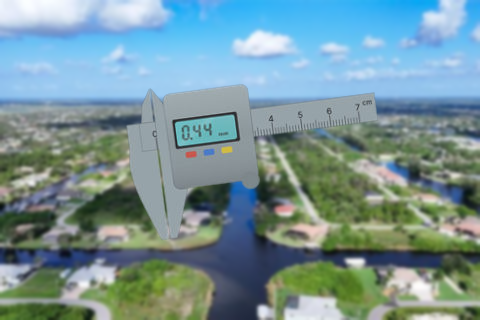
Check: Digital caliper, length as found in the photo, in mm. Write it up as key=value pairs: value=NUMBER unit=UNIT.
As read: value=0.44 unit=mm
